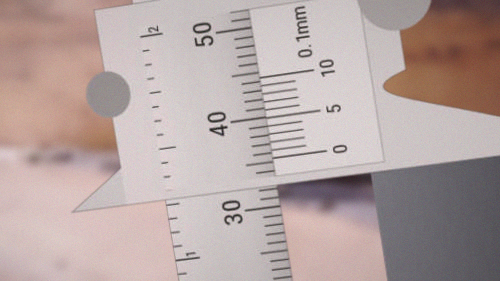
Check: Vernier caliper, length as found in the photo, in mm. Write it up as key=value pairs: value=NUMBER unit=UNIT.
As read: value=35.4 unit=mm
